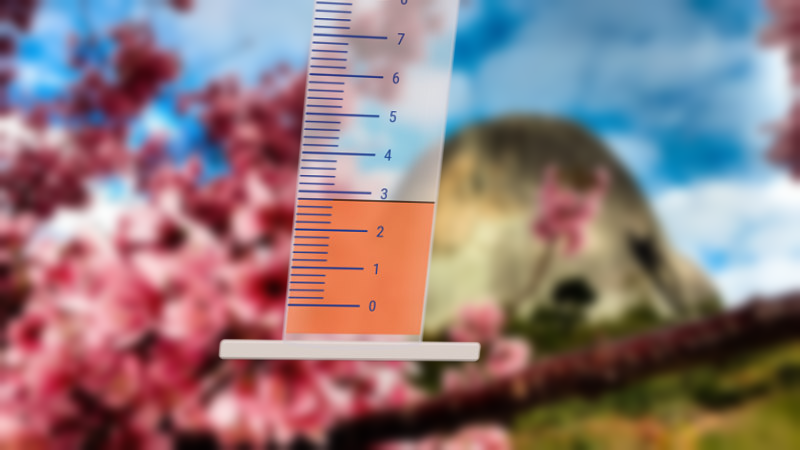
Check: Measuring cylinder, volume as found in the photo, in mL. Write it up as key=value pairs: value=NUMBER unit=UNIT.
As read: value=2.8 unit=mL
